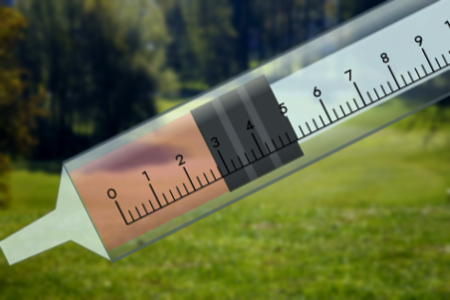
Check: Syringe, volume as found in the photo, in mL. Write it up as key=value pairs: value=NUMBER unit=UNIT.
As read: value=2.8 unit=mL
